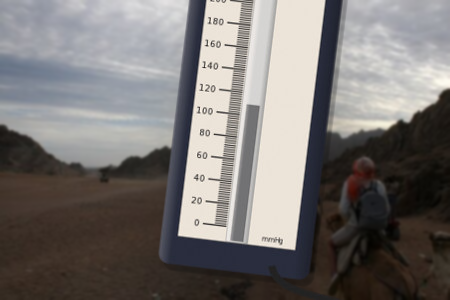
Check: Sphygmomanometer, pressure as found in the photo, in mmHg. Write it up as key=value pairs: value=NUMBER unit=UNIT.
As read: value=110 unit=mmHg
